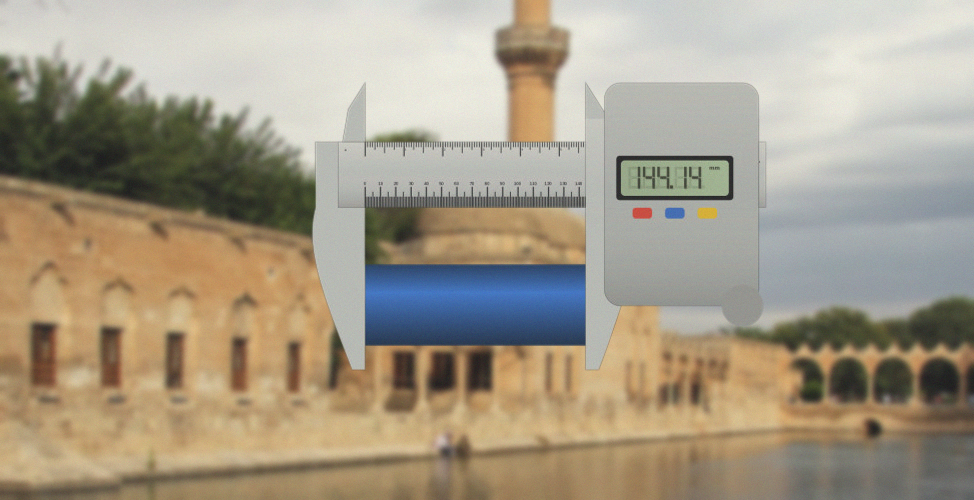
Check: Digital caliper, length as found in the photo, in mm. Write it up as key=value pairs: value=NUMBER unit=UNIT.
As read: value=144.14 unit=mm
